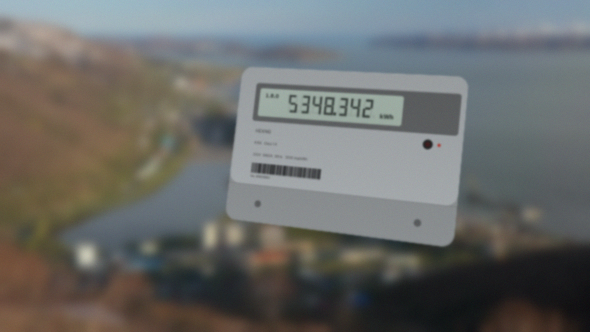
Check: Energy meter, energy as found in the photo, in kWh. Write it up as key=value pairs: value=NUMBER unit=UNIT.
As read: value=5348.342 unit=kWh
